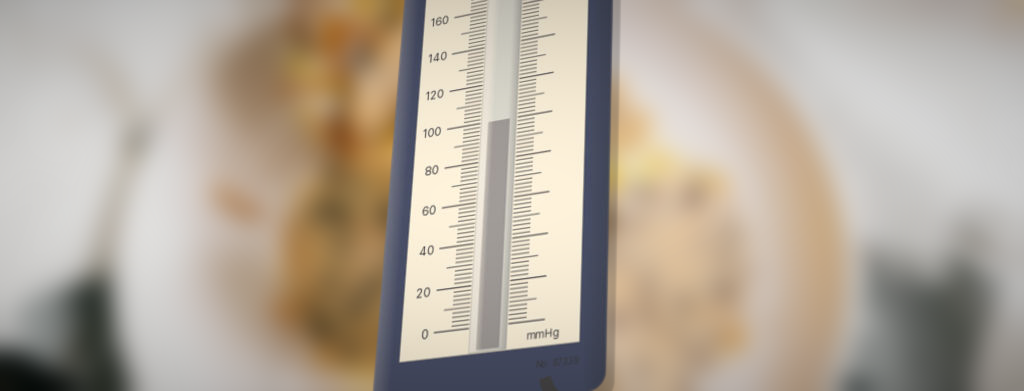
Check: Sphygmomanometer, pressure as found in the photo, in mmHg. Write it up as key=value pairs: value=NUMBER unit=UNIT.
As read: value=100 unit=mmHg
